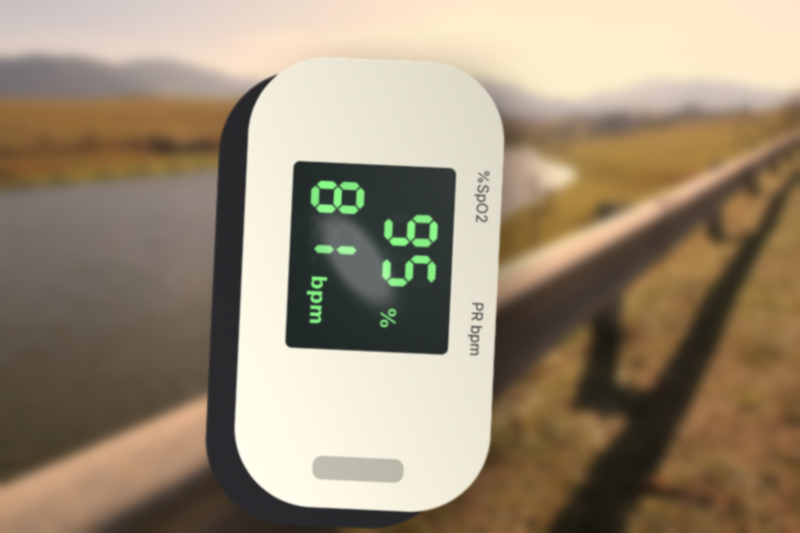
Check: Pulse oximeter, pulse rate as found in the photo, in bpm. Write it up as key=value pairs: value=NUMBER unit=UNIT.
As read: value=81 unit=bpm
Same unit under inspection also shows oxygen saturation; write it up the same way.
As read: value=95 unit=%
